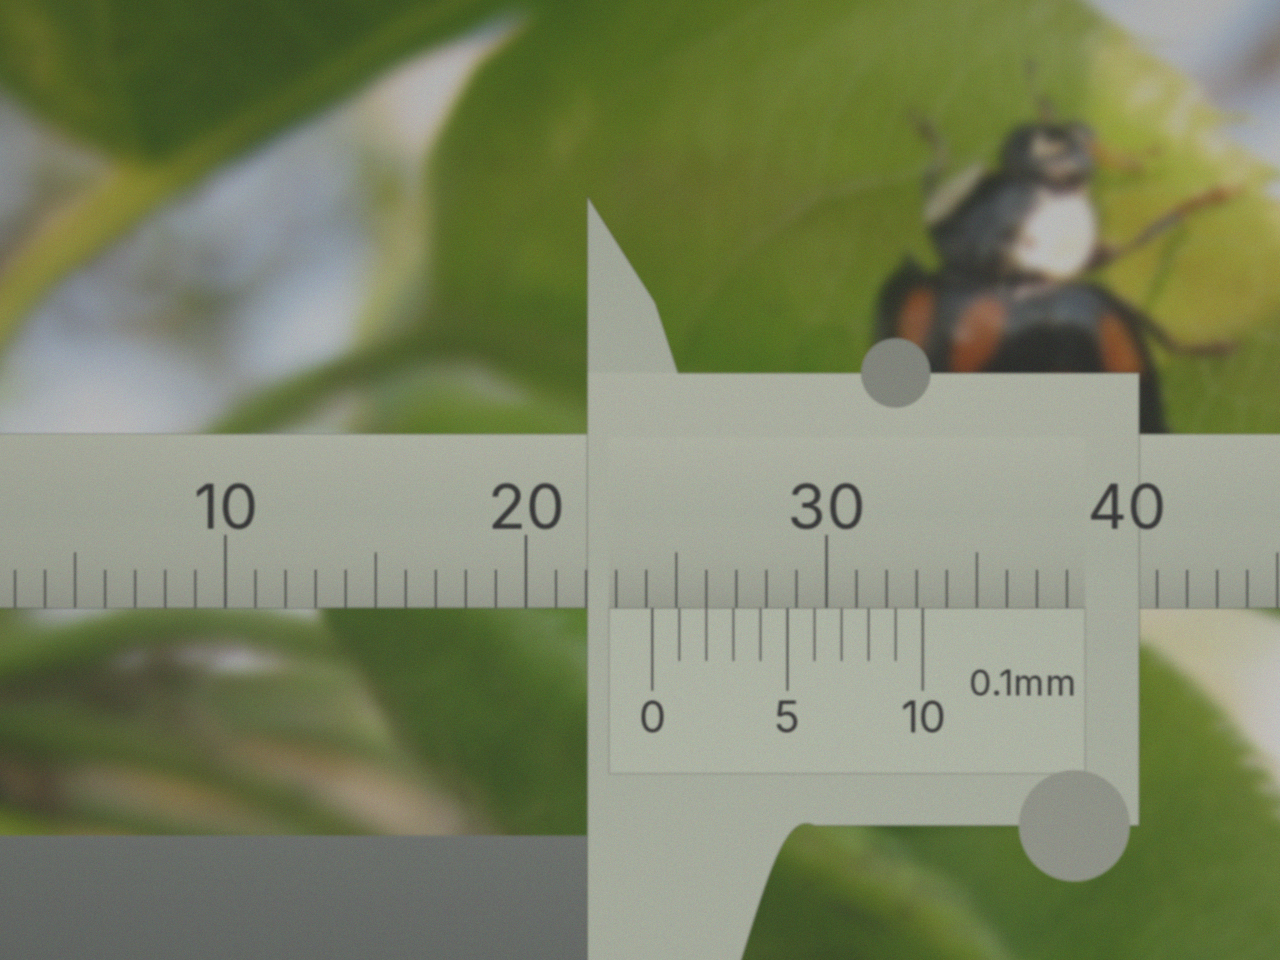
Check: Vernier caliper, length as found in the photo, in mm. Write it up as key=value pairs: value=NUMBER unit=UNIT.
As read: value=24.2 unit=mm
